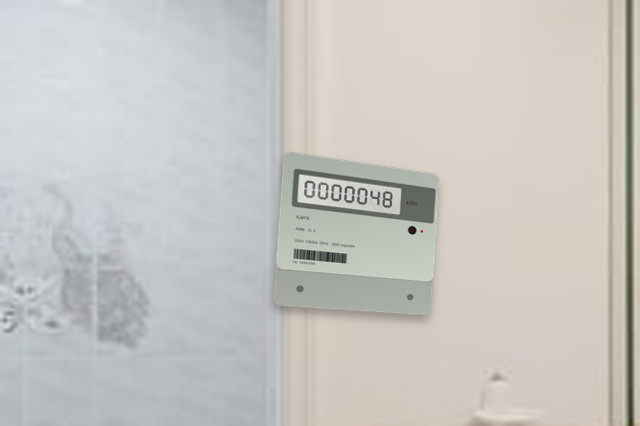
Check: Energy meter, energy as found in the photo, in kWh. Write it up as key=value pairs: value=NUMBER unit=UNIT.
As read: value=48 unit=kWh
